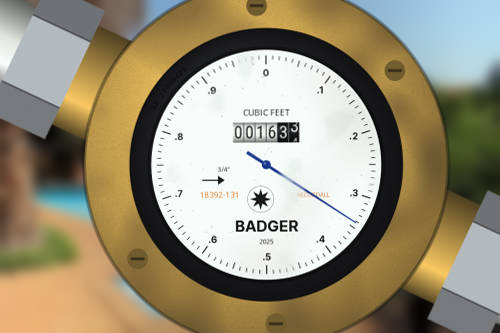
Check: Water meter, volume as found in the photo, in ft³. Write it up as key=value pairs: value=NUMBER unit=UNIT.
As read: value=1633.34 unit=ft³
